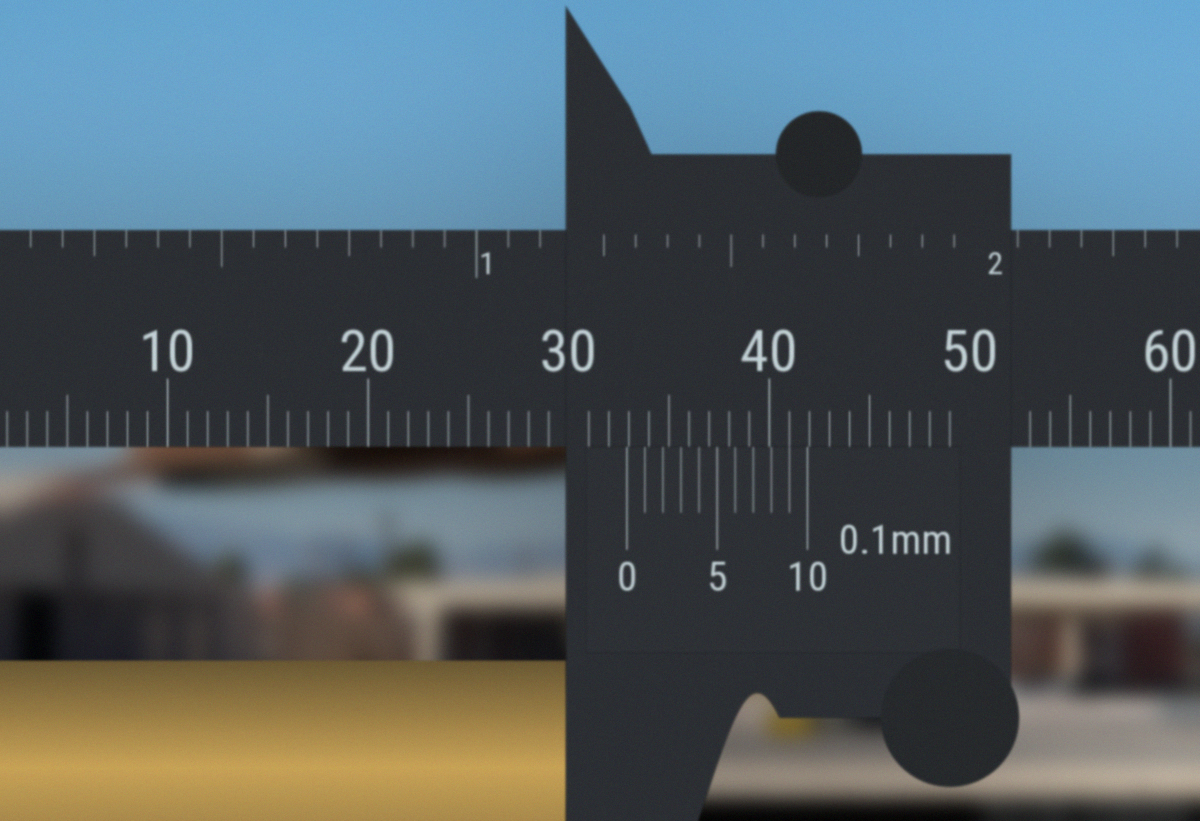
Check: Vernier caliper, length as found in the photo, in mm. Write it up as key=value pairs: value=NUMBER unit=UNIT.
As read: value=32.9 unit=mm
